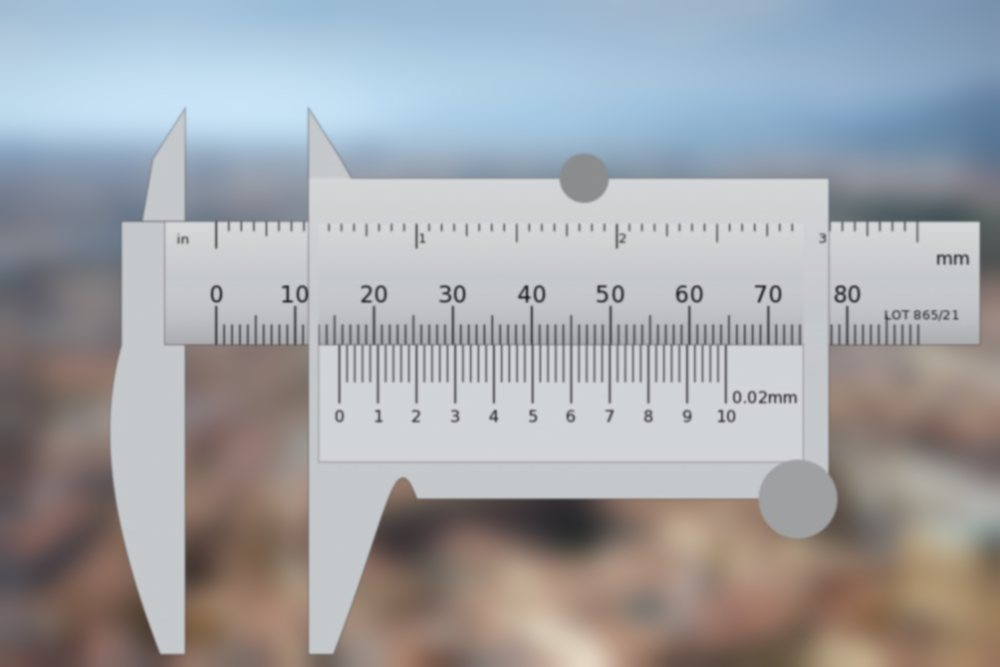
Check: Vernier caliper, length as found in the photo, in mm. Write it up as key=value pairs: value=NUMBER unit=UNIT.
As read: value=15.6 unit=mm
